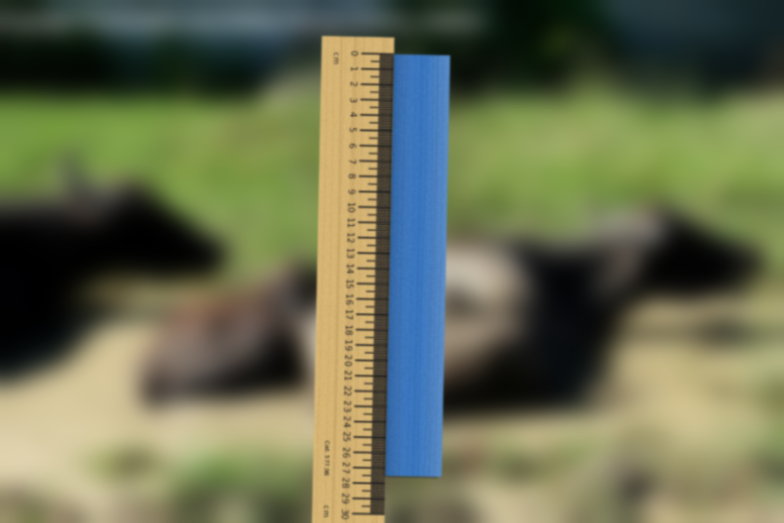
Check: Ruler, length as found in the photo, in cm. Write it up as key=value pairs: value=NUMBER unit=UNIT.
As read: value=27.5 unit=cm
